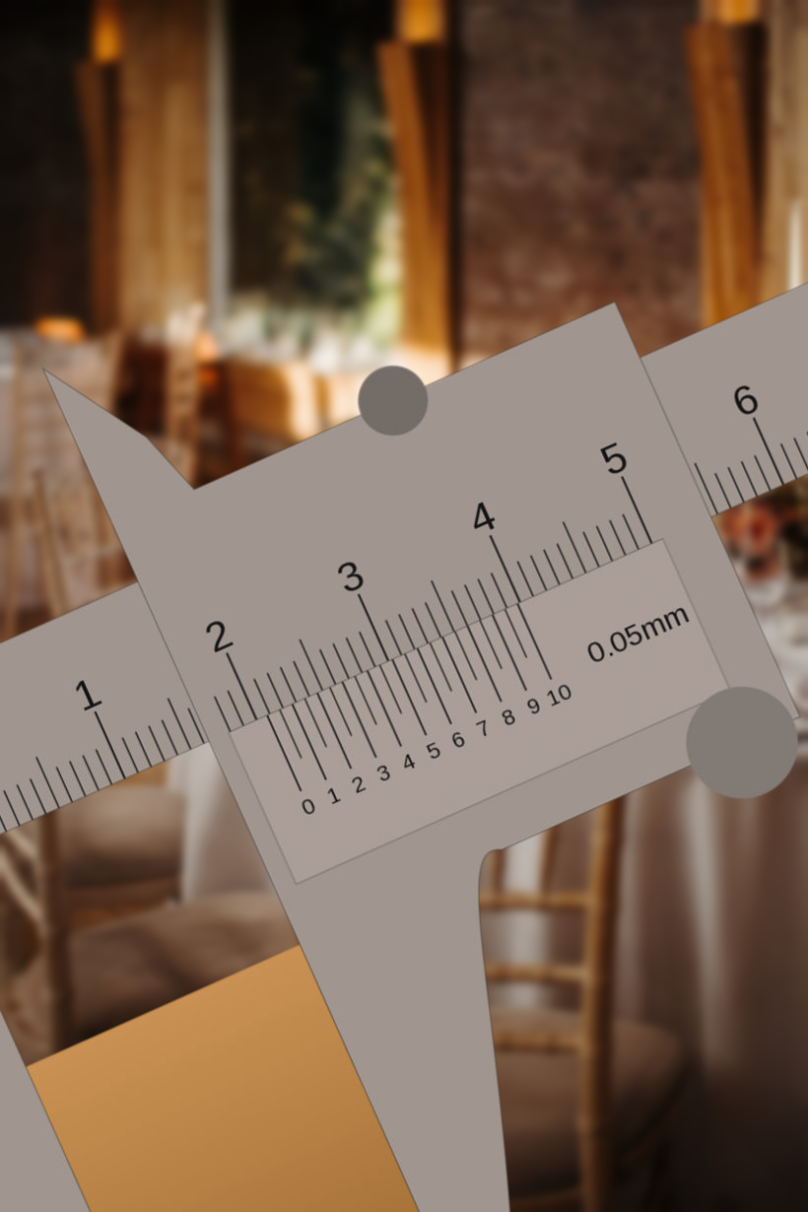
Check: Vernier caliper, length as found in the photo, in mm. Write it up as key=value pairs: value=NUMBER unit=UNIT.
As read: value=20.8 unit=mm
